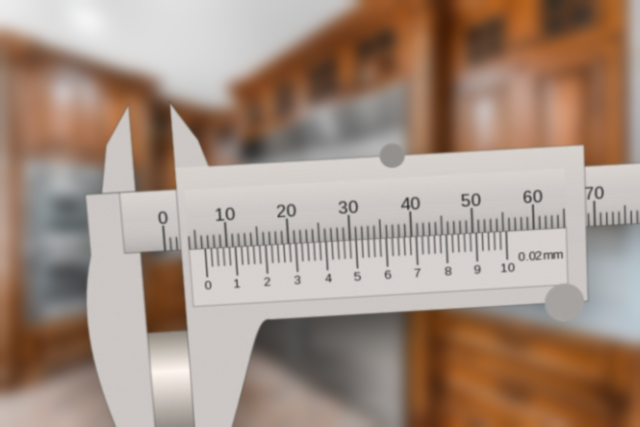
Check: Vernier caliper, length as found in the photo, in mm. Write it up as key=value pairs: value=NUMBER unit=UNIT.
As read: value=6.5 unit=mm
